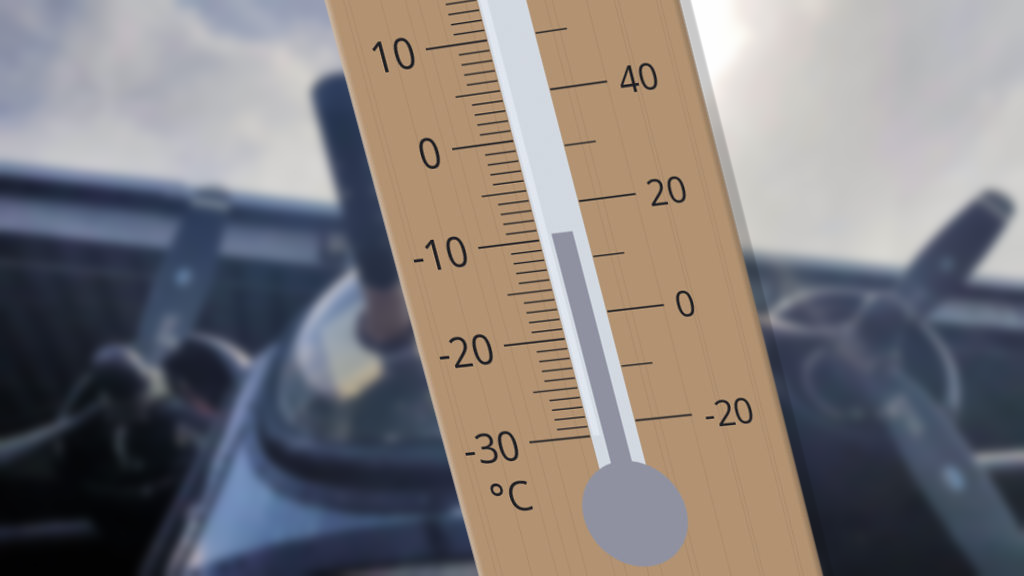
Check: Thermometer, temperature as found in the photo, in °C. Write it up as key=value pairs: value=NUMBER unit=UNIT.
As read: value=-9.5 unit=°C
